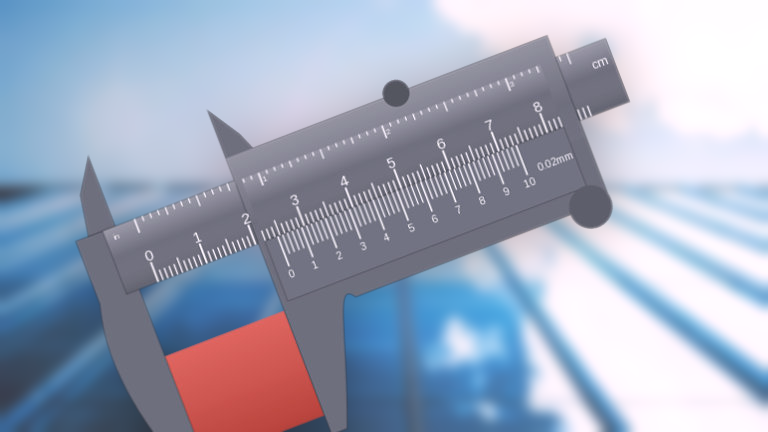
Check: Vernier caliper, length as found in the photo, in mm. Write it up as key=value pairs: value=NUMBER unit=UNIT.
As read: value=24.5 unit=mm
